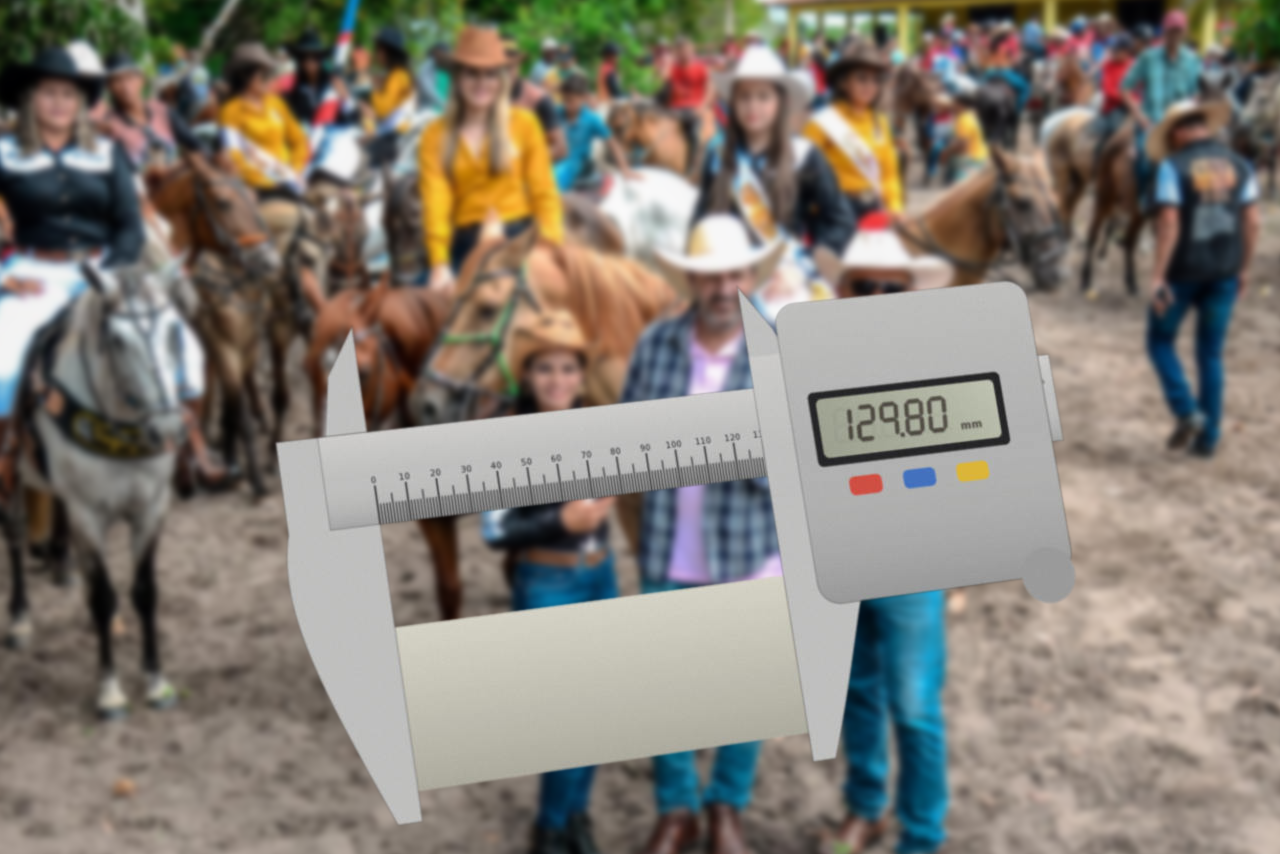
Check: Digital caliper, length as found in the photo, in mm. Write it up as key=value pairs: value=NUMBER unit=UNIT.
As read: value=129.80 unit=mm
